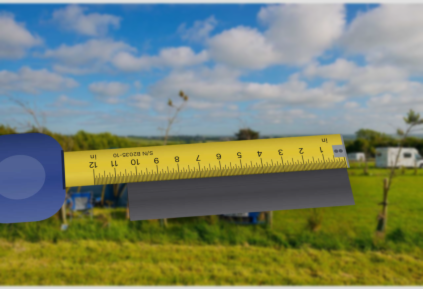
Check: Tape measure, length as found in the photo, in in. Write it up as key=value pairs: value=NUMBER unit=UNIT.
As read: value=10.5 unit=in
